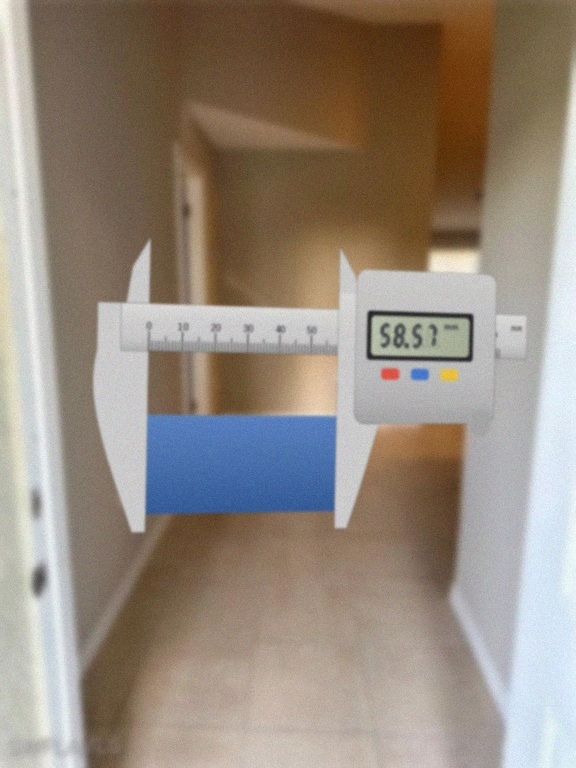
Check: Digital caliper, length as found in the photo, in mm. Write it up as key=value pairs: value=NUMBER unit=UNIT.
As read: value=58.57 unit=mm
